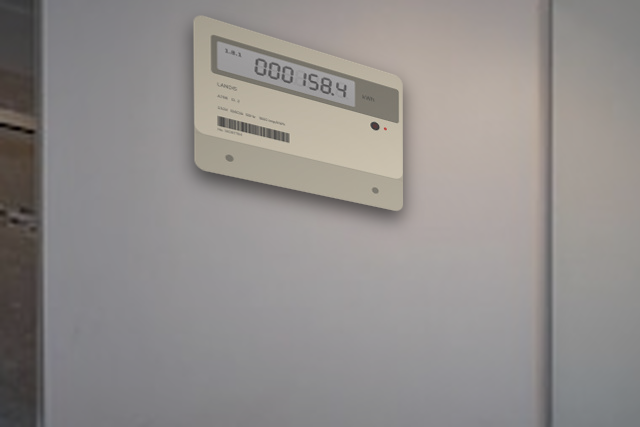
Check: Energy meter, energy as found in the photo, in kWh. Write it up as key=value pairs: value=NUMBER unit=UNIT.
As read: value=158.4 unit=kWh
